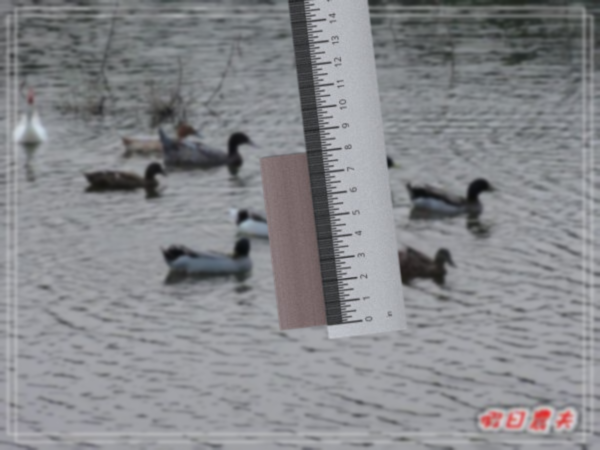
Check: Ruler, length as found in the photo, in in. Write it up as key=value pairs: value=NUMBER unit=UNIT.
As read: value=8 unit=in
